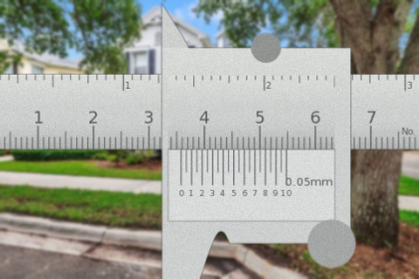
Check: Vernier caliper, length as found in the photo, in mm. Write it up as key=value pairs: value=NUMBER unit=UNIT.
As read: value=35.8 unit=mm
